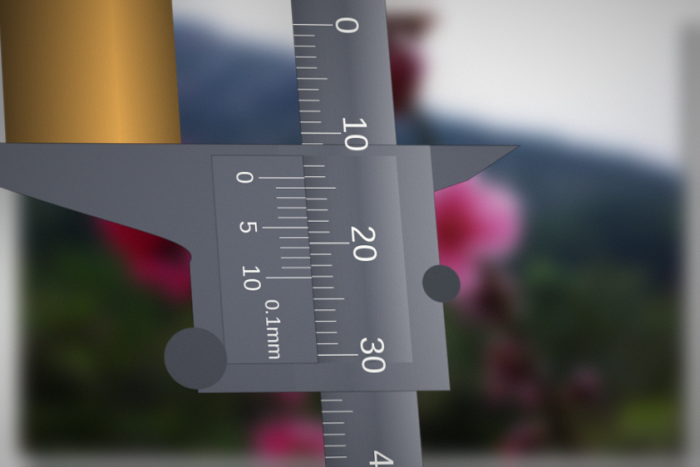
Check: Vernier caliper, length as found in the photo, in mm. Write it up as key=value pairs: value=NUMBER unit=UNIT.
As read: value=14.1 unit=mm
